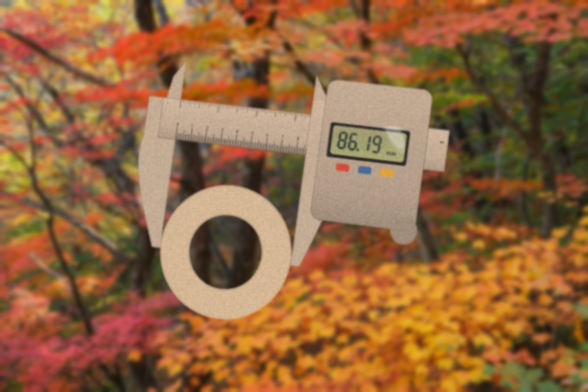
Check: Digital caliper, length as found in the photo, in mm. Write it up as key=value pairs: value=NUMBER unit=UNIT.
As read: value=86.19 unit=mm
